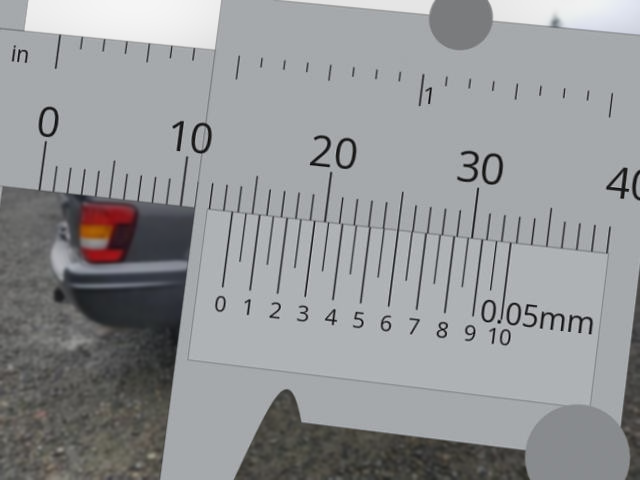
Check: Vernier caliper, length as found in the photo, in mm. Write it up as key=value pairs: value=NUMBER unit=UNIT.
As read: value=13.6 unit=mm
